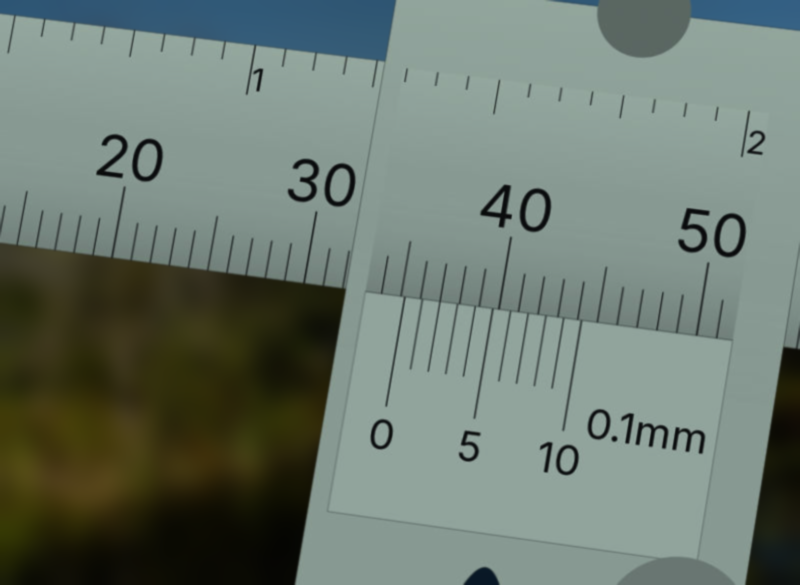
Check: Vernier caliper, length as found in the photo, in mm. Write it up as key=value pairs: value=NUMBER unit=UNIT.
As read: value=35.2 unit=mm
